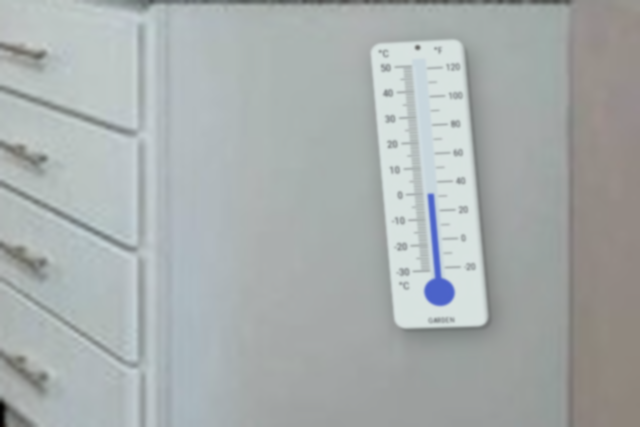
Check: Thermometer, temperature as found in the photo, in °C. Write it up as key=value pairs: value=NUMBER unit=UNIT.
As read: value=0 unit=°C
